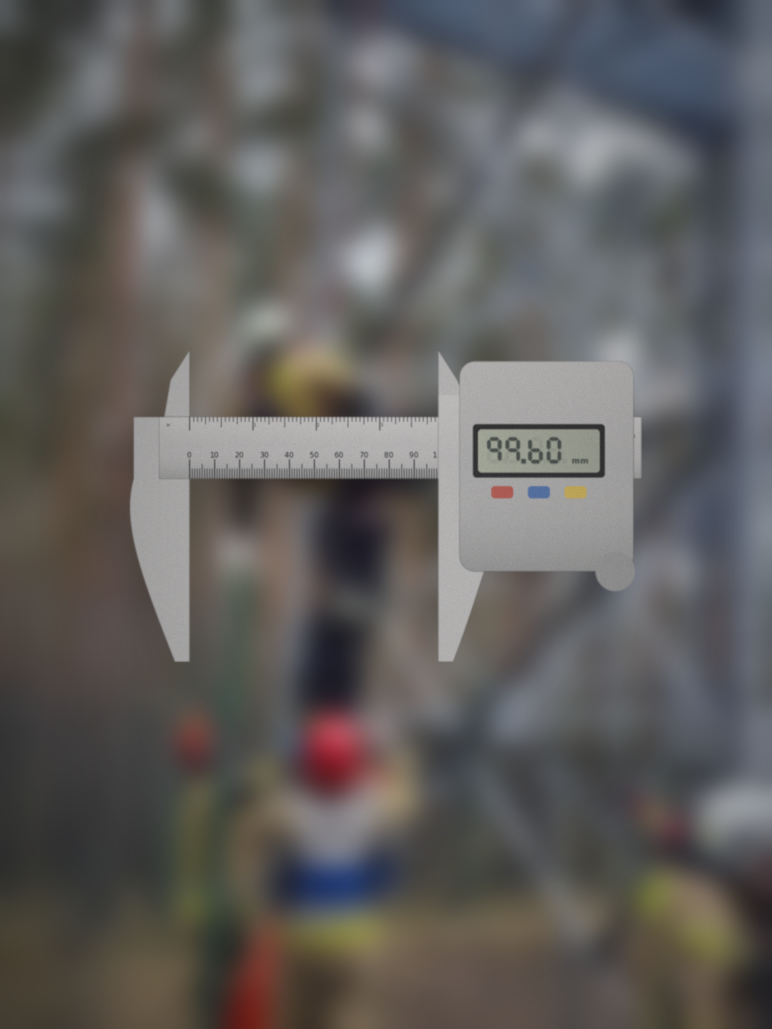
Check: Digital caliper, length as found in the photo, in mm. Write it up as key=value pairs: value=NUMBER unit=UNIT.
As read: value=99.60 unit=mm
